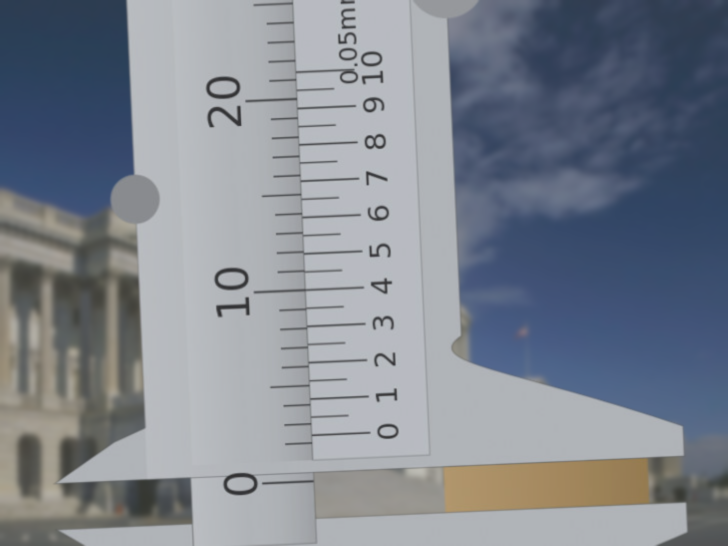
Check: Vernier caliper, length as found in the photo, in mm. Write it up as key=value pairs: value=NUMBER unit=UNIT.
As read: value=2.4 unit=mm
